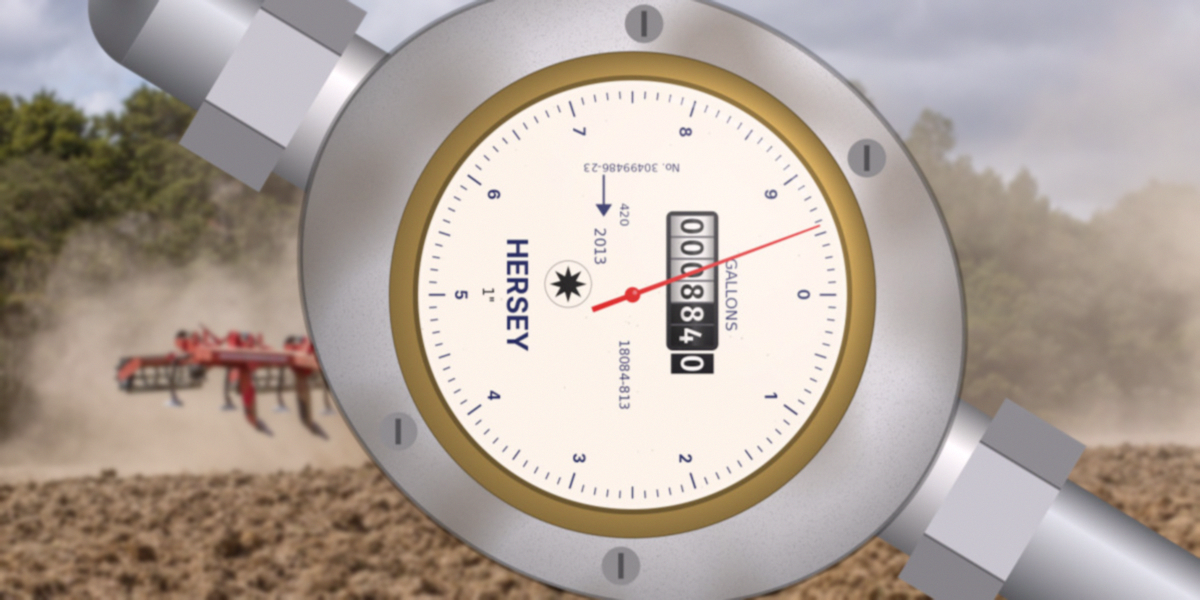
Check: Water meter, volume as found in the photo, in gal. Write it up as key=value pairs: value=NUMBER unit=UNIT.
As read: value=8839.4 unit=gal
